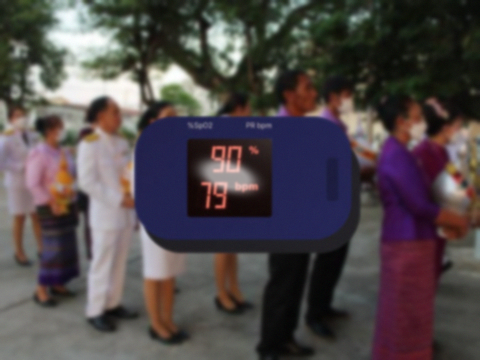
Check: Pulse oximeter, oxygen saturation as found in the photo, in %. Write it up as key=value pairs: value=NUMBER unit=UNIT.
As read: value=90 unit=%
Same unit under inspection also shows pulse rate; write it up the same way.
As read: value=79 unit=bpm
